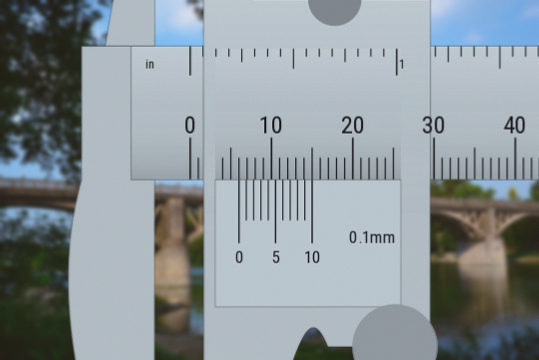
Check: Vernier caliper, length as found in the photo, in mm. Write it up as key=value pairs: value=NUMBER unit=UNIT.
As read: value=6.0 unit=mm
